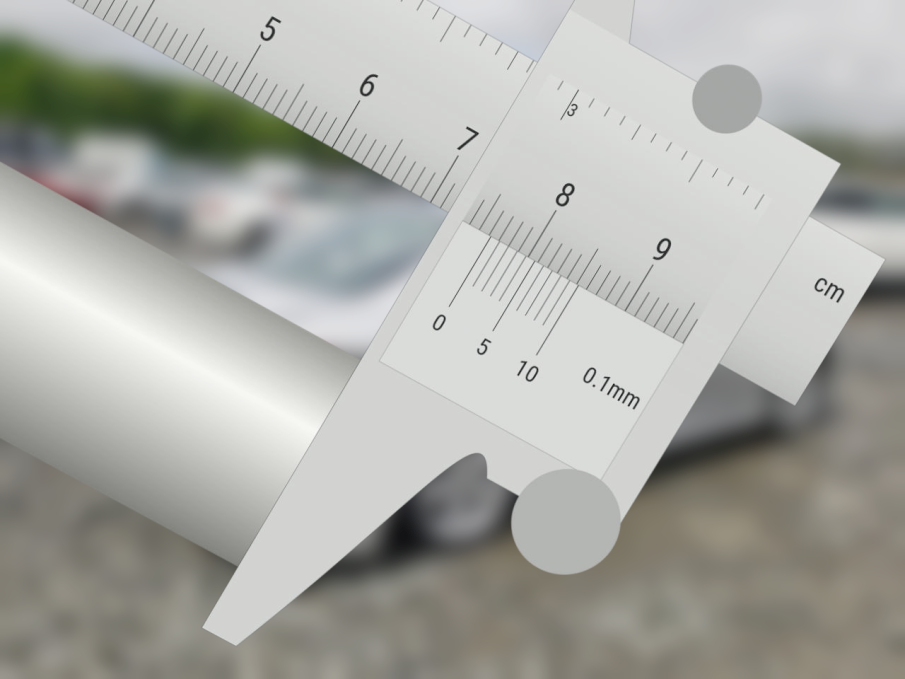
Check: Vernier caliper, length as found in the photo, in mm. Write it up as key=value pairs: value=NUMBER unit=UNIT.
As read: value=76.2 unit=mm
